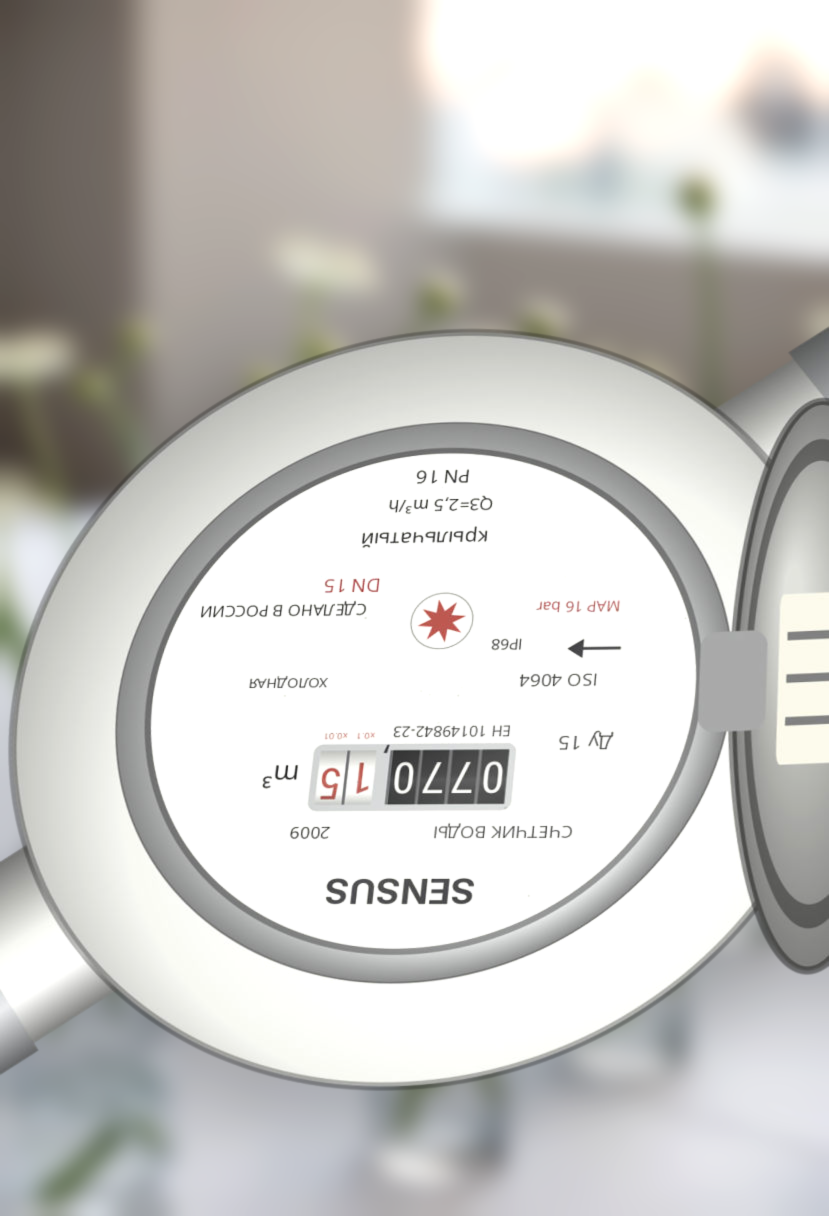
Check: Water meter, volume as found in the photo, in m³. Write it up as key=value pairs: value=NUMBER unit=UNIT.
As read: value=770.15 unit=m³
